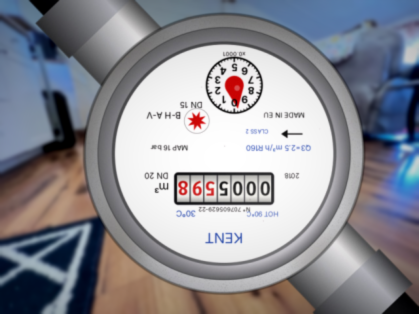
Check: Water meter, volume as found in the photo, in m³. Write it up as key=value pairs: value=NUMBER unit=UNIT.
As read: value=5.5979 unit=m³
